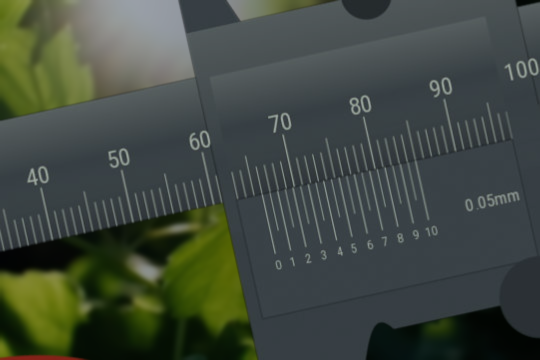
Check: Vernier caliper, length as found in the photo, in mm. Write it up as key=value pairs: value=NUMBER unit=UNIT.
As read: value=66.0 unit=mm
